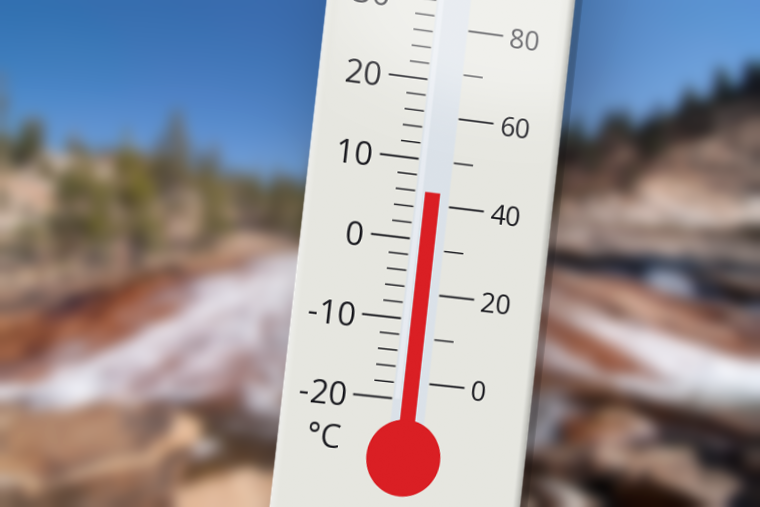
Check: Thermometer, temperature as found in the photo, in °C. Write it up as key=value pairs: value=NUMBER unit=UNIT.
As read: value=6 unit=°C
